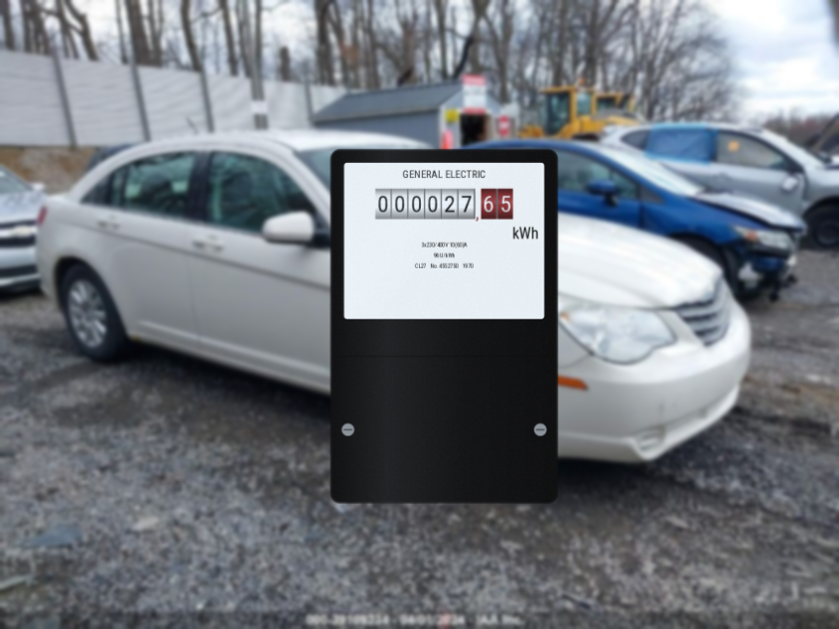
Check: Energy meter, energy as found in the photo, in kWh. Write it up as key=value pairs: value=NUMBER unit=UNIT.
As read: value=27.65 unit=kWh
